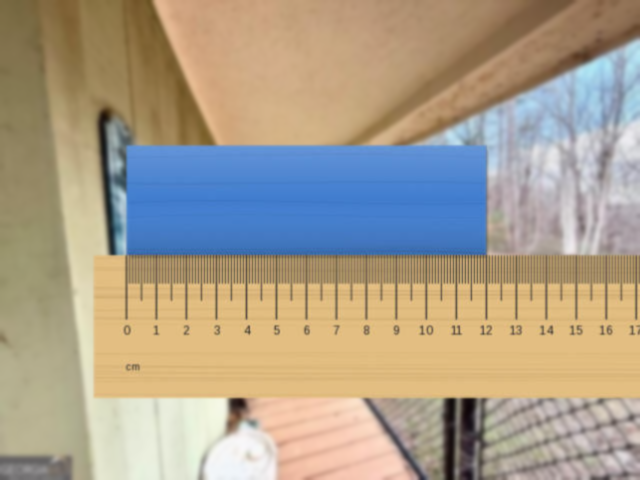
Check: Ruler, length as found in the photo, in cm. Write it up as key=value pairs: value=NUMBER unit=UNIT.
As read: value=12 unit=cm
